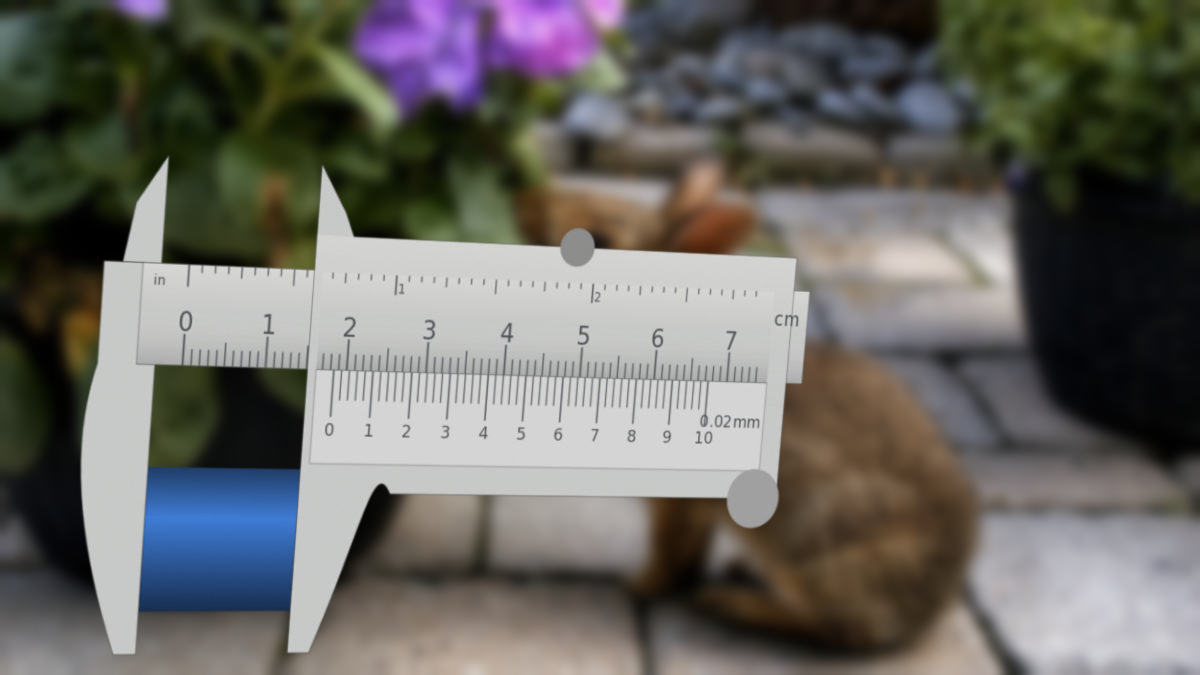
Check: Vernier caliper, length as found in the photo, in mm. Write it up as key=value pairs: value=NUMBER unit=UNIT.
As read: value=18.4 unit=mm
